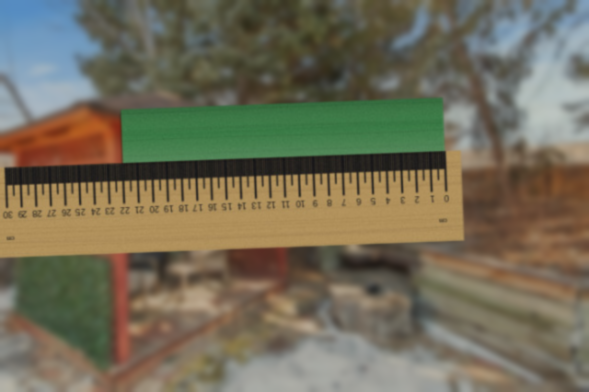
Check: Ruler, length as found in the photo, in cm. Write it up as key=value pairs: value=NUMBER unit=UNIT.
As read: value=22 unit=cm
